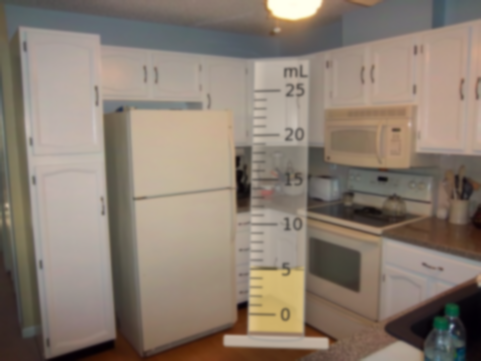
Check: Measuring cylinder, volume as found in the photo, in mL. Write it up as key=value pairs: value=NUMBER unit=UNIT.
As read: value=5 unit=mL
